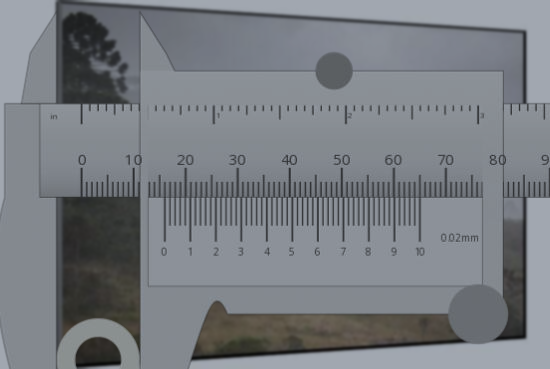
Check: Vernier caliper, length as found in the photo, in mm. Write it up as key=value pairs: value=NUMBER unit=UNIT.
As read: value=16.0 unit=mm
